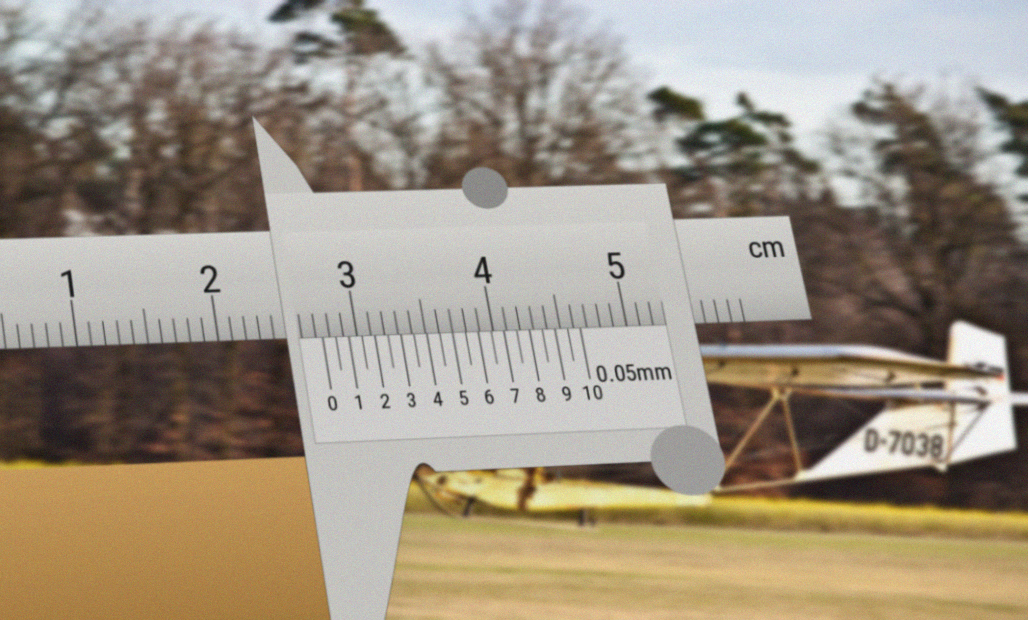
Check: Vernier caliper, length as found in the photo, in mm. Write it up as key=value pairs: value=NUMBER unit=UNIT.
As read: value=27.5 unit=mm
